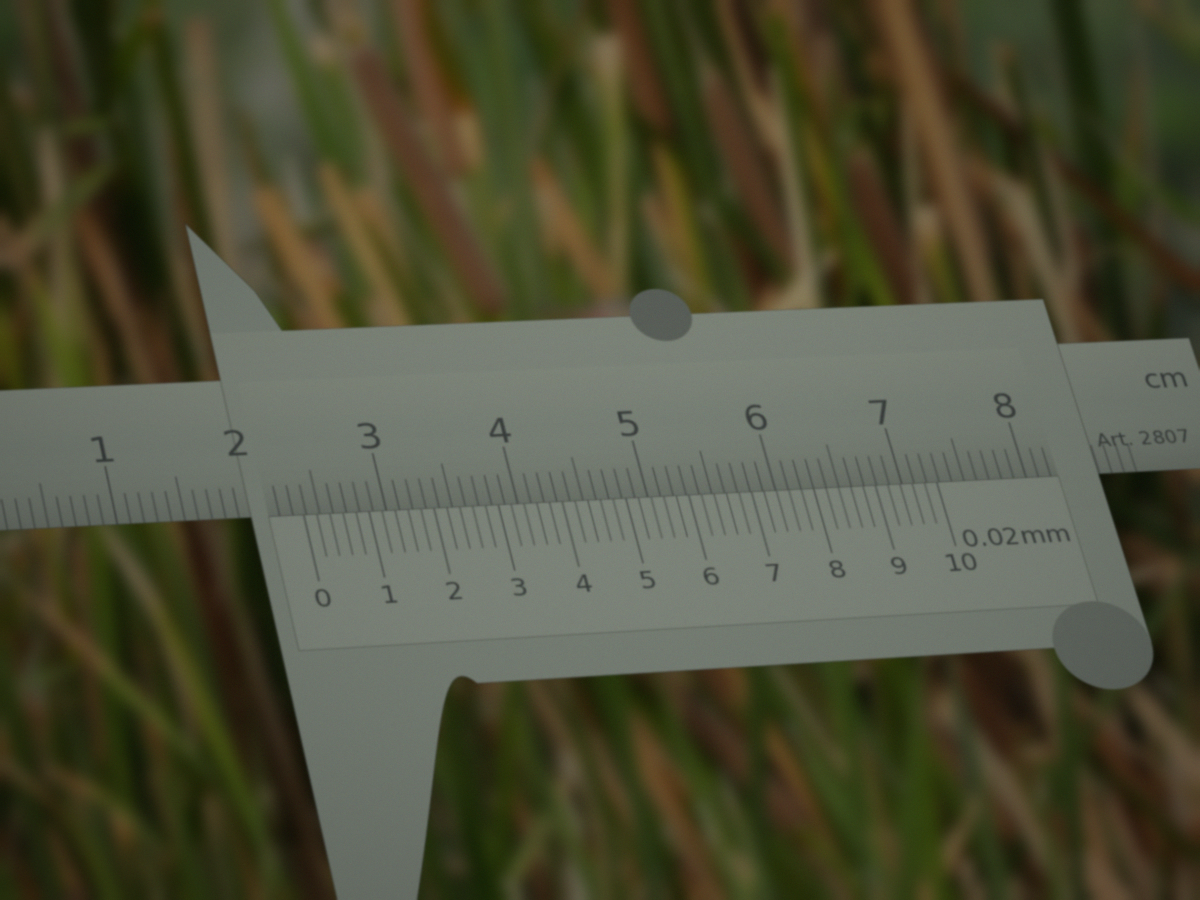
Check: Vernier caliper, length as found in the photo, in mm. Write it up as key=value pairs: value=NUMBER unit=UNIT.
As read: value=23.8 unit=mm
